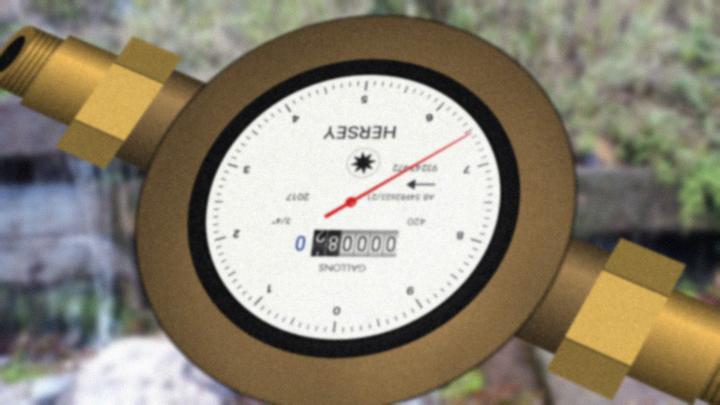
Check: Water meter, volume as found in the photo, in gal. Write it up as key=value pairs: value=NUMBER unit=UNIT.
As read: value=816.5 unit=gal
